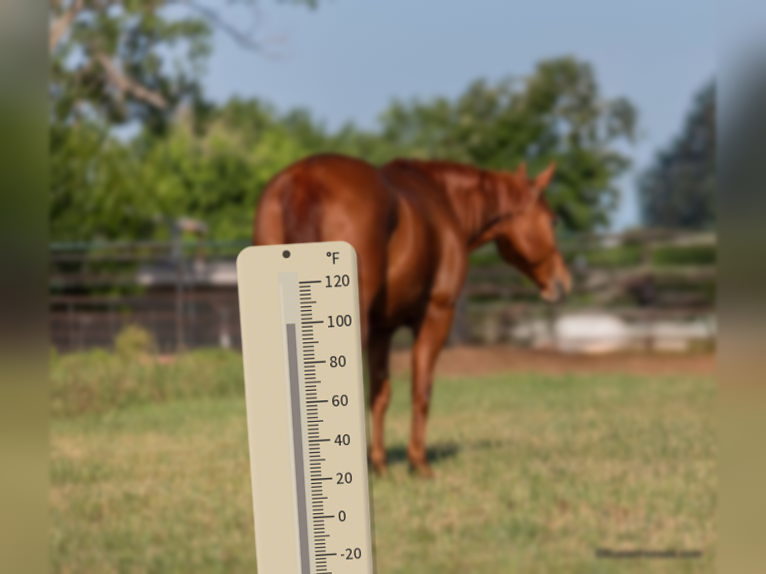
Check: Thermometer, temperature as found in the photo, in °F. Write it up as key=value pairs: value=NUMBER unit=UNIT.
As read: value=100 unit=°F
